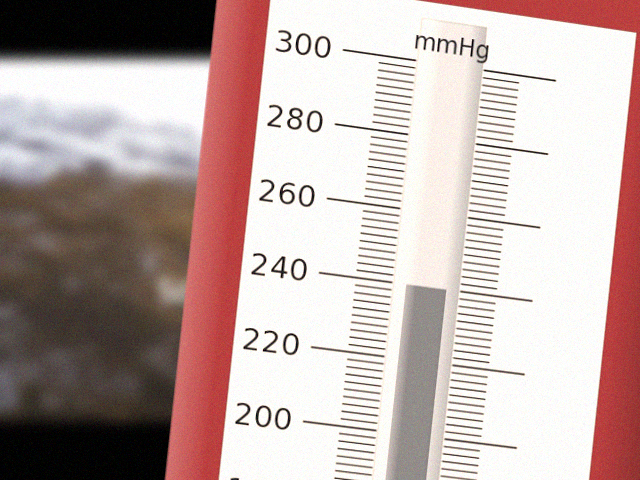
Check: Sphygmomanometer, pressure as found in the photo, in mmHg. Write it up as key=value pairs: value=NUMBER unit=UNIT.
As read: value=240 unit=mmHg
